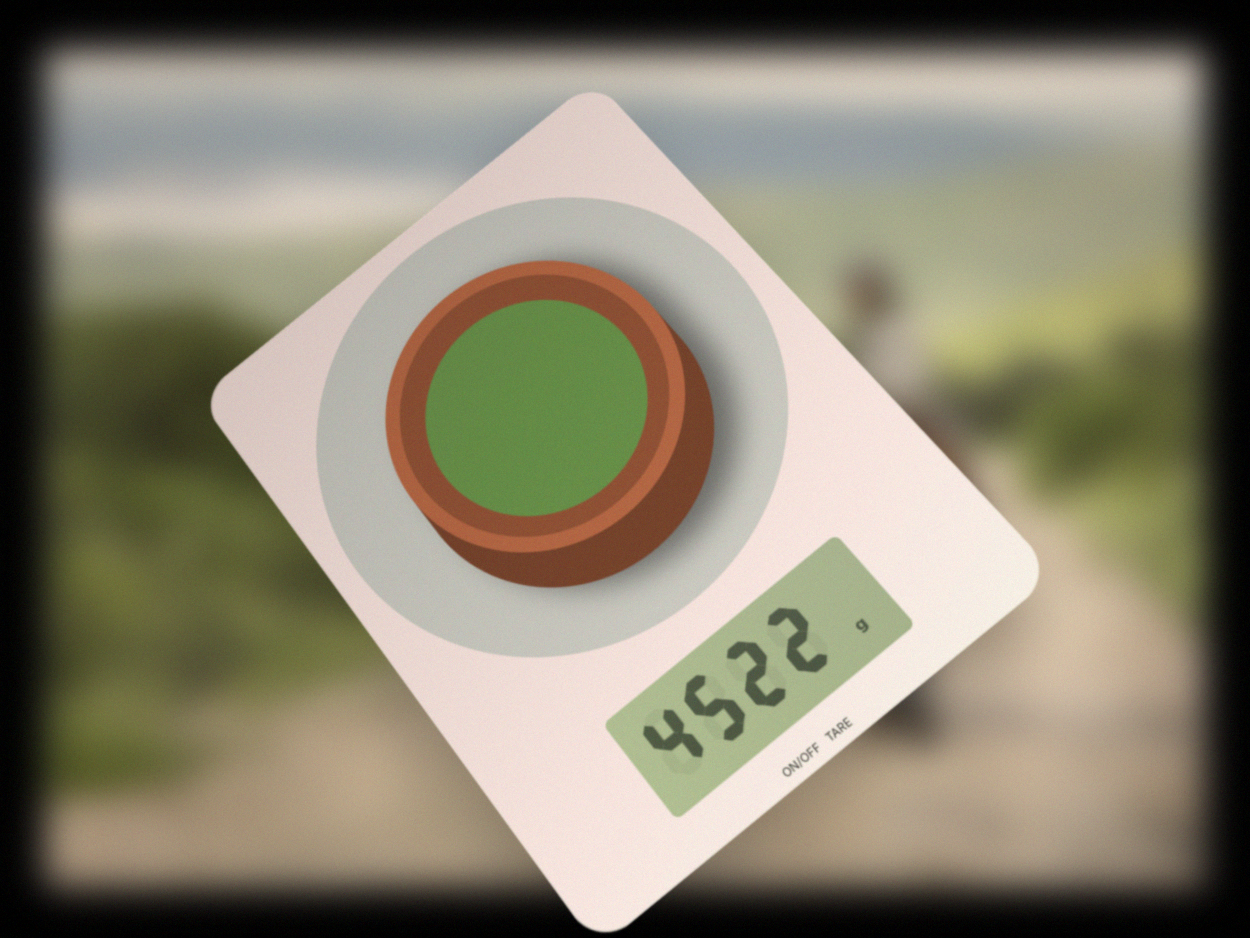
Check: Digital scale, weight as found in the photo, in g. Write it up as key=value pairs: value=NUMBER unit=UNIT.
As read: value=4522 unit=g
